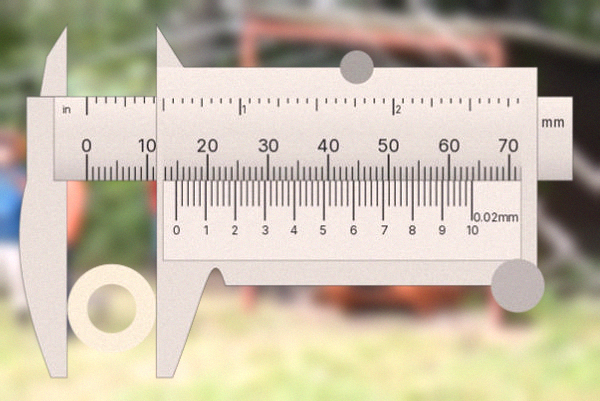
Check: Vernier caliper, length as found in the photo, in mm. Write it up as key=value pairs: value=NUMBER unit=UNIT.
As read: value=14.8 unit=mm
